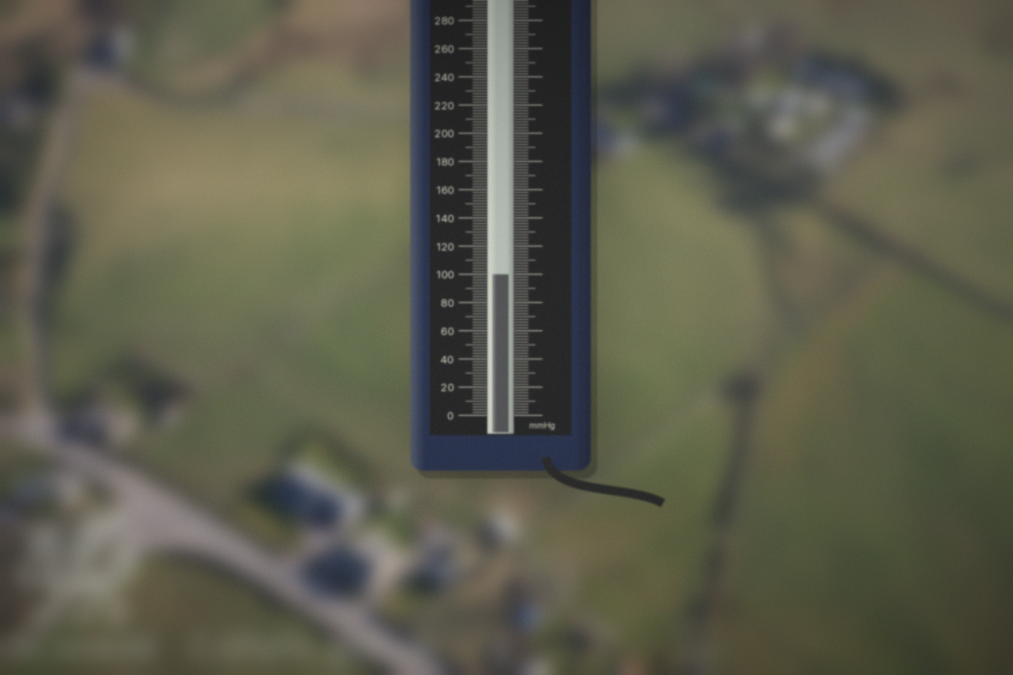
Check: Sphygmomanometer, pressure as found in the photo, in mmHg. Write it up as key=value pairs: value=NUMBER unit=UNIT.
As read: value=100 unit=mmHg
